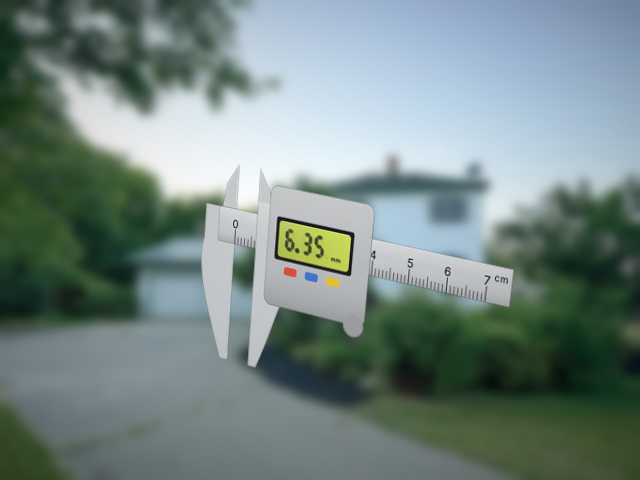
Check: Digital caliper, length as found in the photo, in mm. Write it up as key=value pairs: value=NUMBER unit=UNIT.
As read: value=6.35 unit=mm
